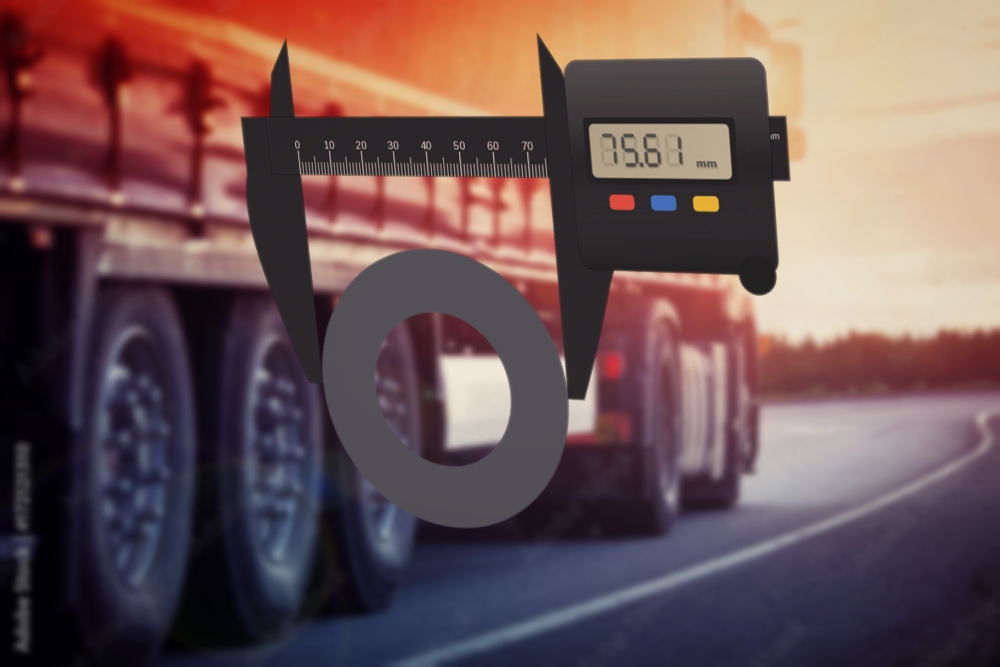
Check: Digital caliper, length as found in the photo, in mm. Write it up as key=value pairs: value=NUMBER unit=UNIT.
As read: value=75.61 unit=mm
